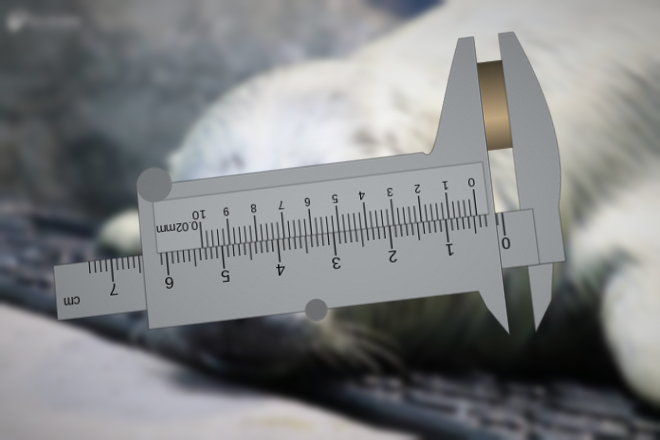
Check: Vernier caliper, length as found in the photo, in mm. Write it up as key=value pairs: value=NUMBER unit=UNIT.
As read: value=4.5 unit=mm
